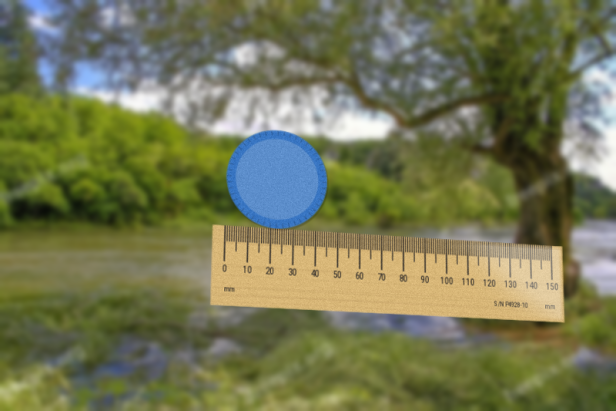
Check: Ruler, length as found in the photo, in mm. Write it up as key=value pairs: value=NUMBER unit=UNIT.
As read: value=45 unit=mm
